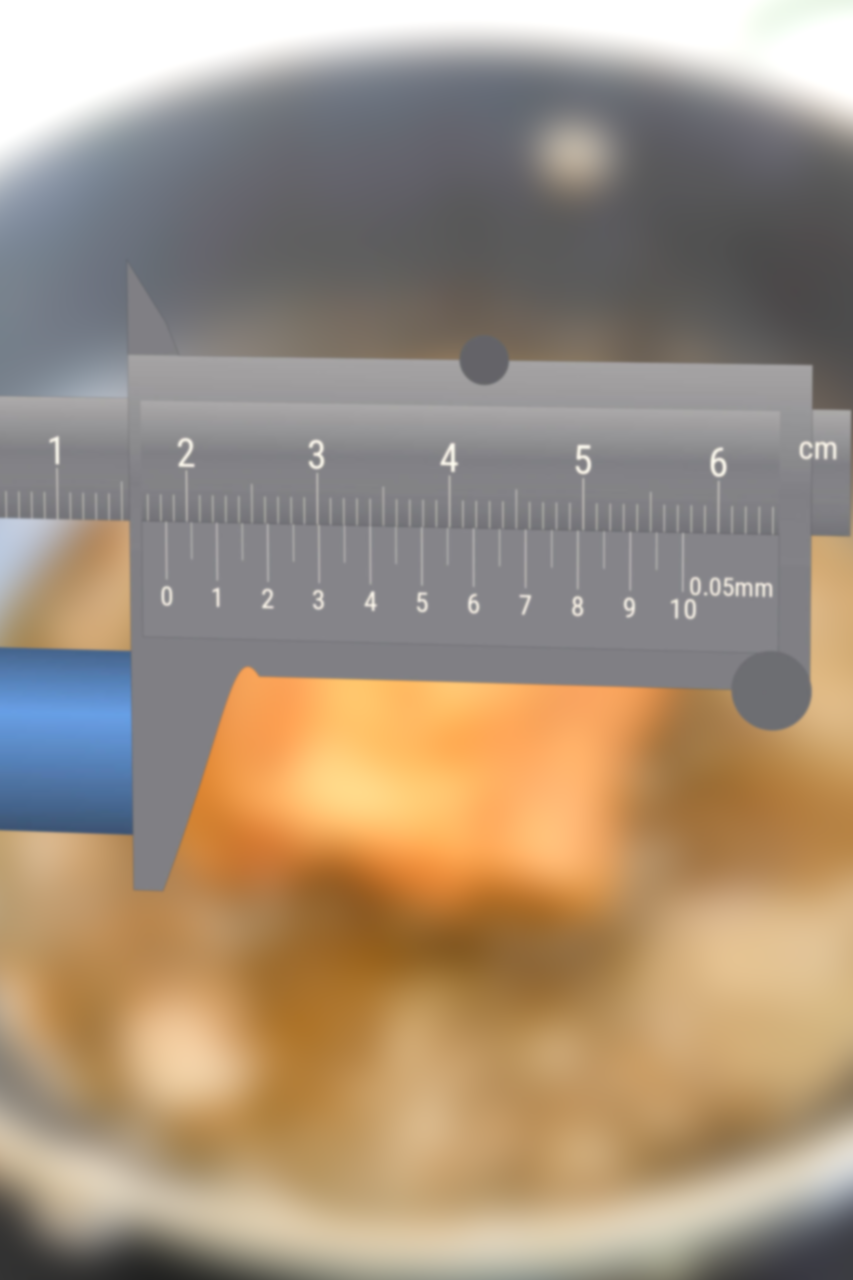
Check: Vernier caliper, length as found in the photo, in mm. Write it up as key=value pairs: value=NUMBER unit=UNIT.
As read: value=18.4 unit=mm
